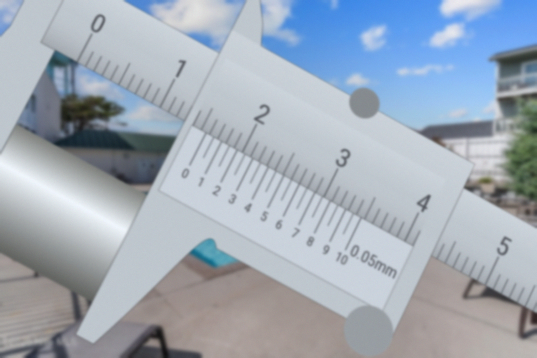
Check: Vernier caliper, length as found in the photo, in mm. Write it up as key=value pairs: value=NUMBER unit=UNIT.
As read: value=15.6 unit=mm
